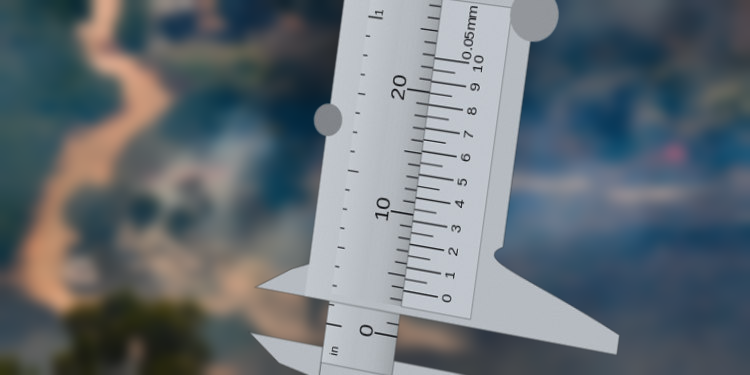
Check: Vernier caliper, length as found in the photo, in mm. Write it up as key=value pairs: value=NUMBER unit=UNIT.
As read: value=3.8 unit=mm
